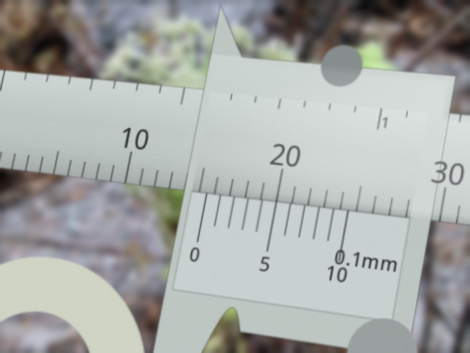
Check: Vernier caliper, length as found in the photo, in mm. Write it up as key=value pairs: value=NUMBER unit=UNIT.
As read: value=15.5 unit=mm
